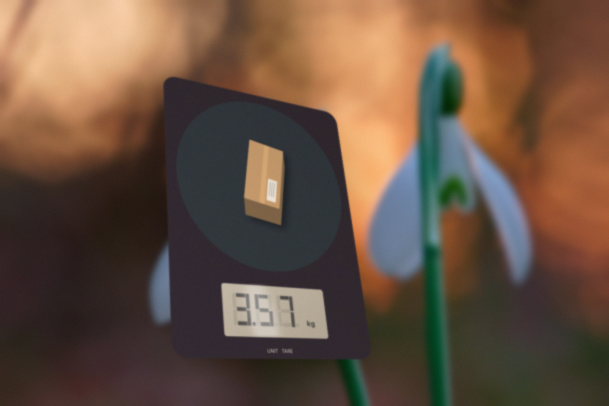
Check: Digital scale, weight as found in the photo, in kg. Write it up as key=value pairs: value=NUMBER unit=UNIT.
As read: value=3.57 unit=kg
